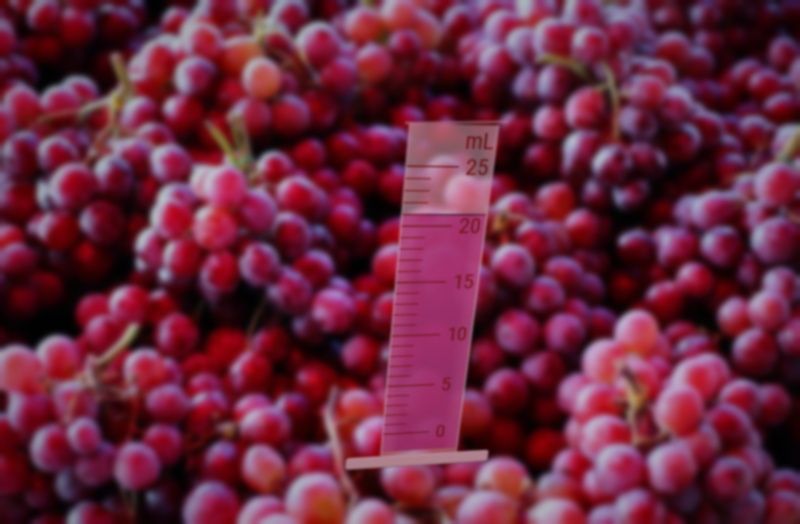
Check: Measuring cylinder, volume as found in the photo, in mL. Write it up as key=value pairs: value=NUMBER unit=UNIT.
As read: value=21 unit=mL
